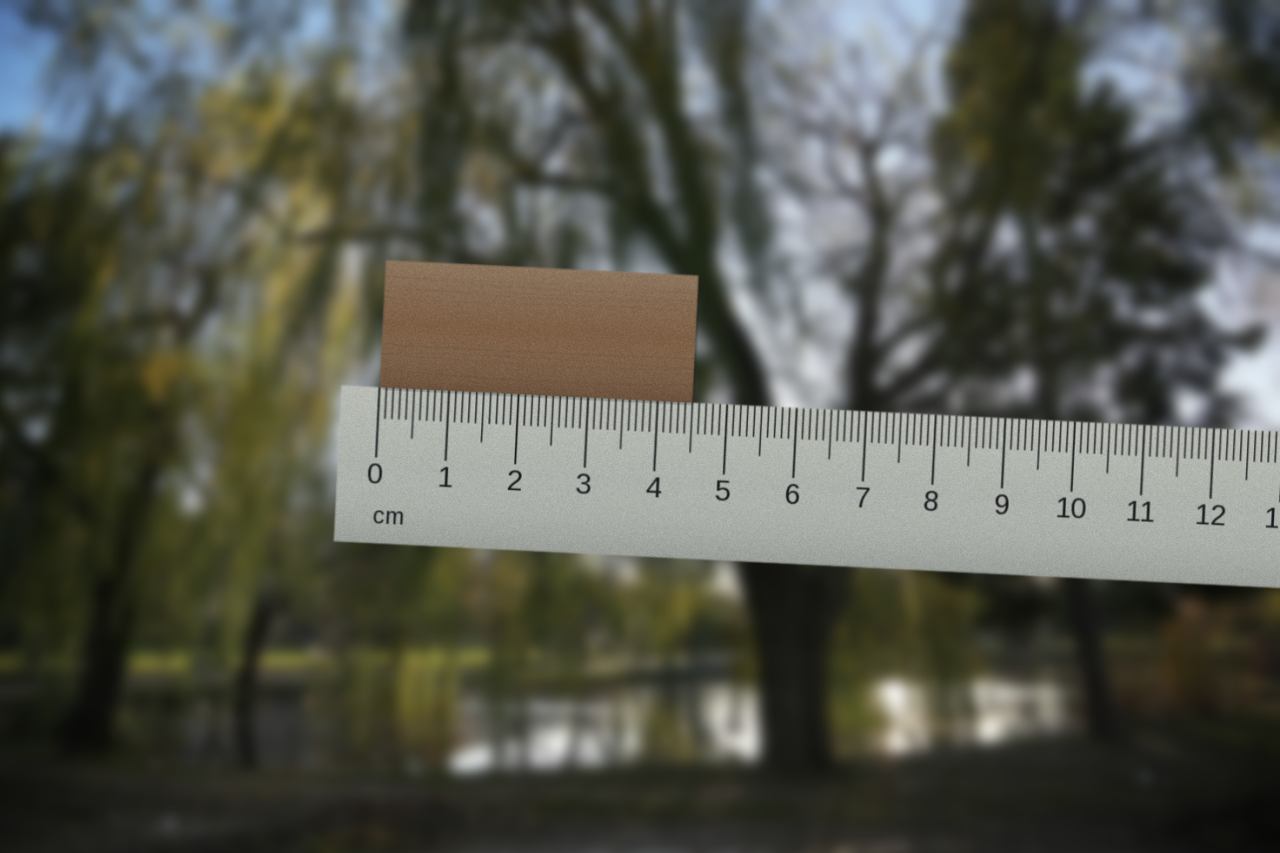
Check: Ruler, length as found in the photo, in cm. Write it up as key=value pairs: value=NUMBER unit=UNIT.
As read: value=4.5 unit=cm
